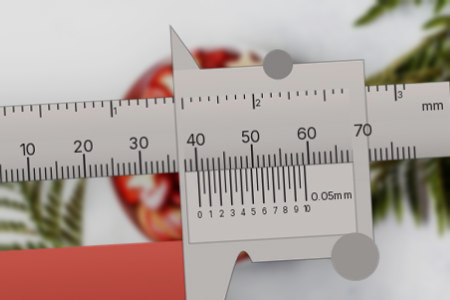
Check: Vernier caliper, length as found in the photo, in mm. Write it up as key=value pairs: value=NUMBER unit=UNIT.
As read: value=40.2 unit=mm
